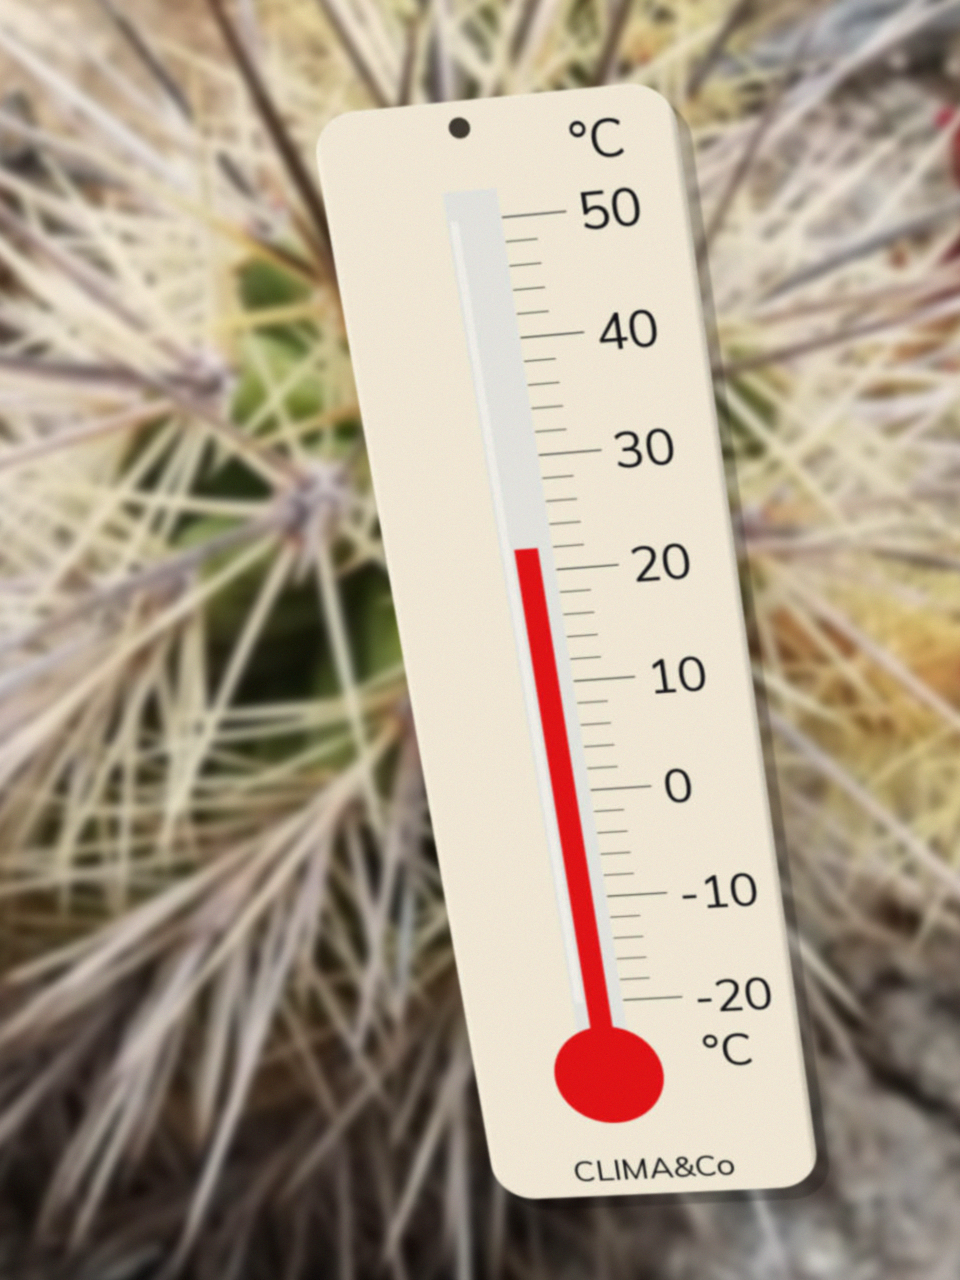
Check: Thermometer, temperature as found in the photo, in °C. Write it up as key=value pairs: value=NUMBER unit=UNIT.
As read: value=22 unit=°C
